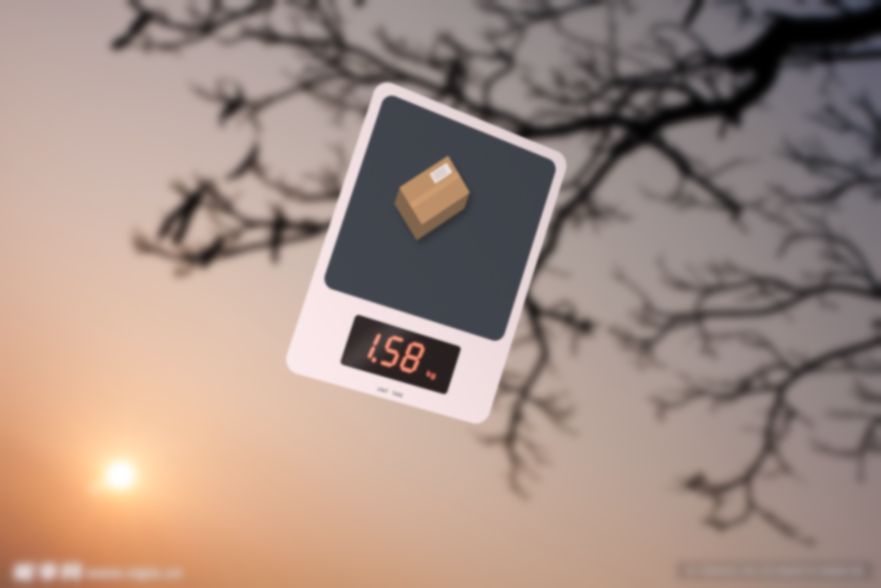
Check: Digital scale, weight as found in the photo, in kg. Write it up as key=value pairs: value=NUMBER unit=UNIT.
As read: value=1.58 unit=kg
